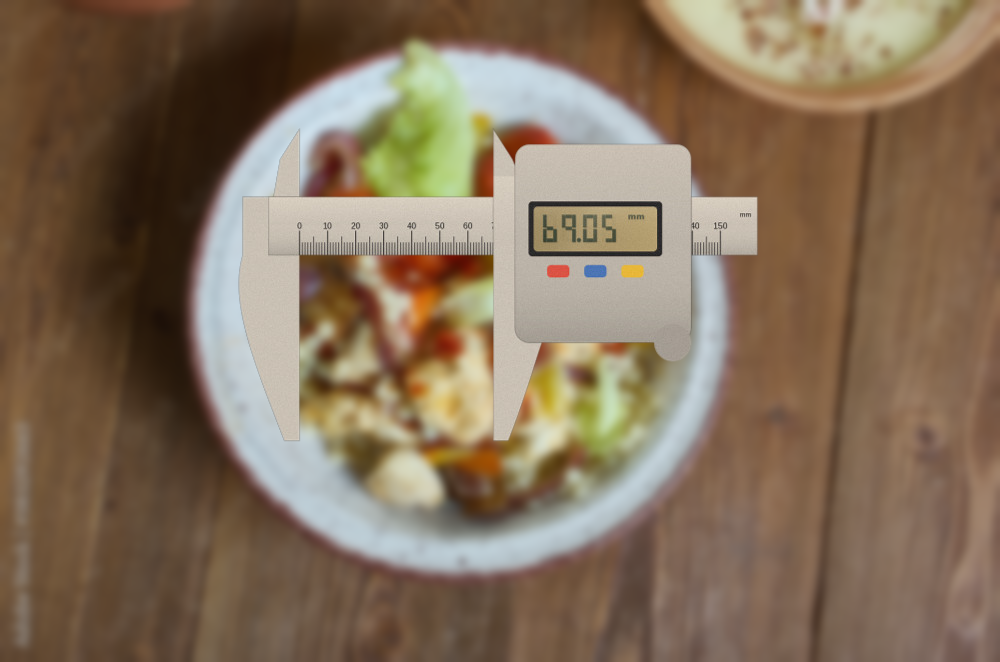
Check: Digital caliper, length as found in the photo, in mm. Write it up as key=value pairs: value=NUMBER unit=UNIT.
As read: value=69.05 unit=mm
